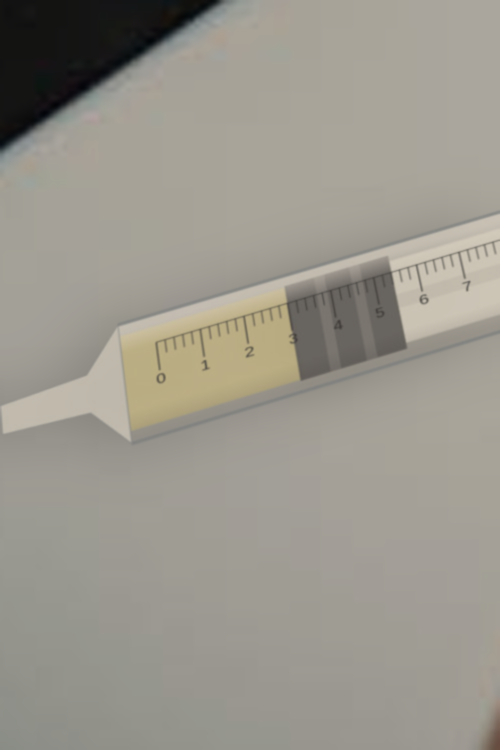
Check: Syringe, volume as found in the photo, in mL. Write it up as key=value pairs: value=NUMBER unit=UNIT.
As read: value=3 unit=mL
